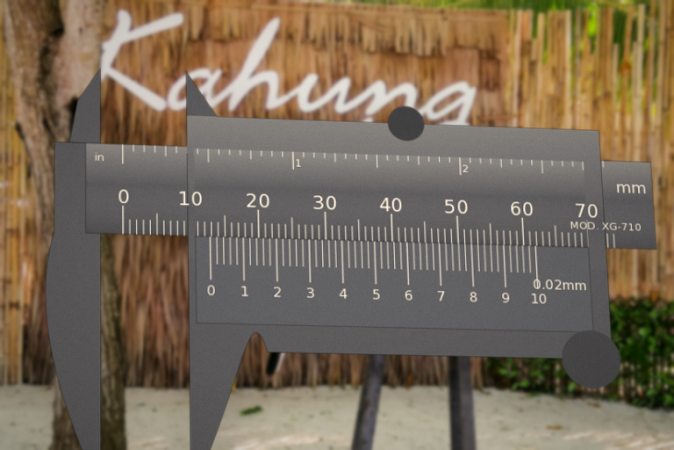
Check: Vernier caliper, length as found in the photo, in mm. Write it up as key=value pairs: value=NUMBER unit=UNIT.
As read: value=12.8 unit=mm
